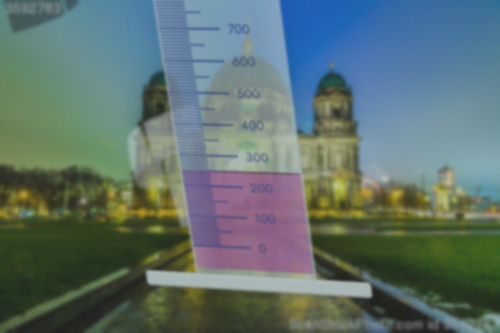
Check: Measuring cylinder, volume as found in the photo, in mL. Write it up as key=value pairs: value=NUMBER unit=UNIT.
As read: value=250 unit=mL
